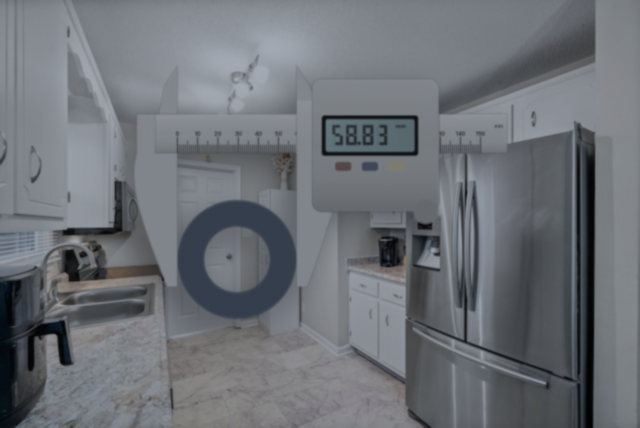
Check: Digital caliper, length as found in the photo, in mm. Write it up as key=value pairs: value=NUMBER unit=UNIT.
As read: value=58.83 unit=mm
